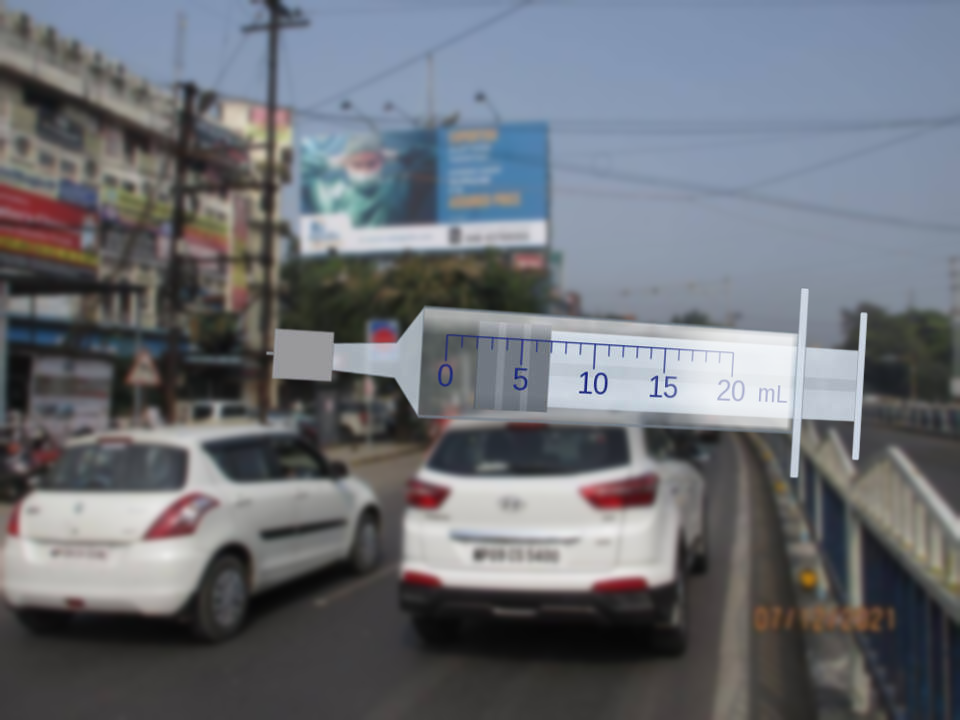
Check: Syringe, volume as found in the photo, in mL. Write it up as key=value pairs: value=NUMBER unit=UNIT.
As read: value=2 unit=mL
